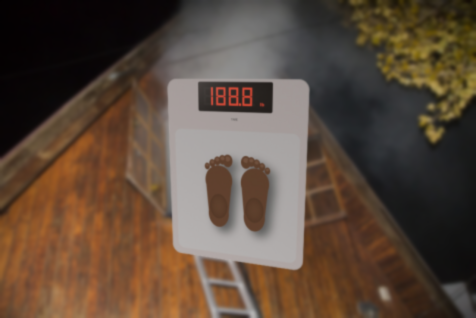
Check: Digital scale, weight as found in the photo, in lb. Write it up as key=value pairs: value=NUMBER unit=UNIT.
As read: value=188.8 unit=lb
